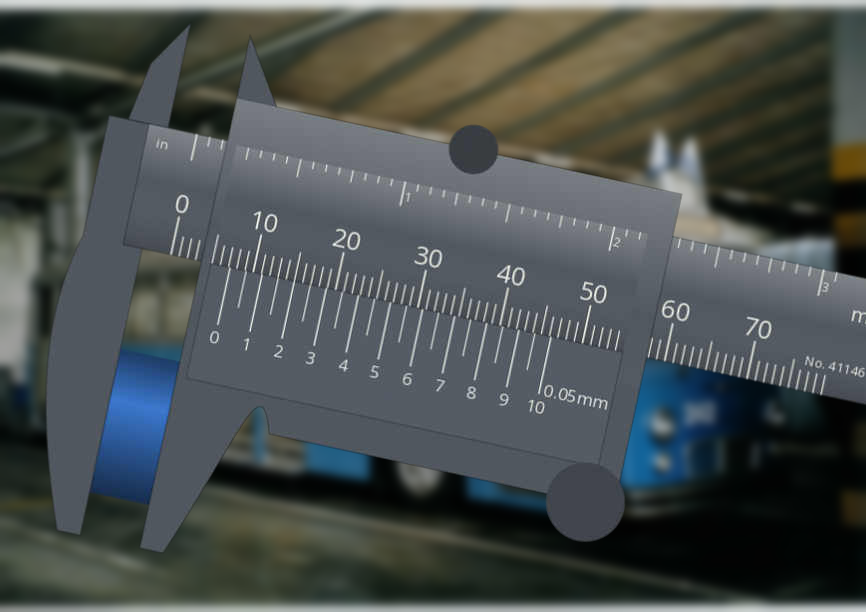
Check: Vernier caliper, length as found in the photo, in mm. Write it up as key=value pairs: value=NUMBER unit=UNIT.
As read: value=7.2 unit=mm
